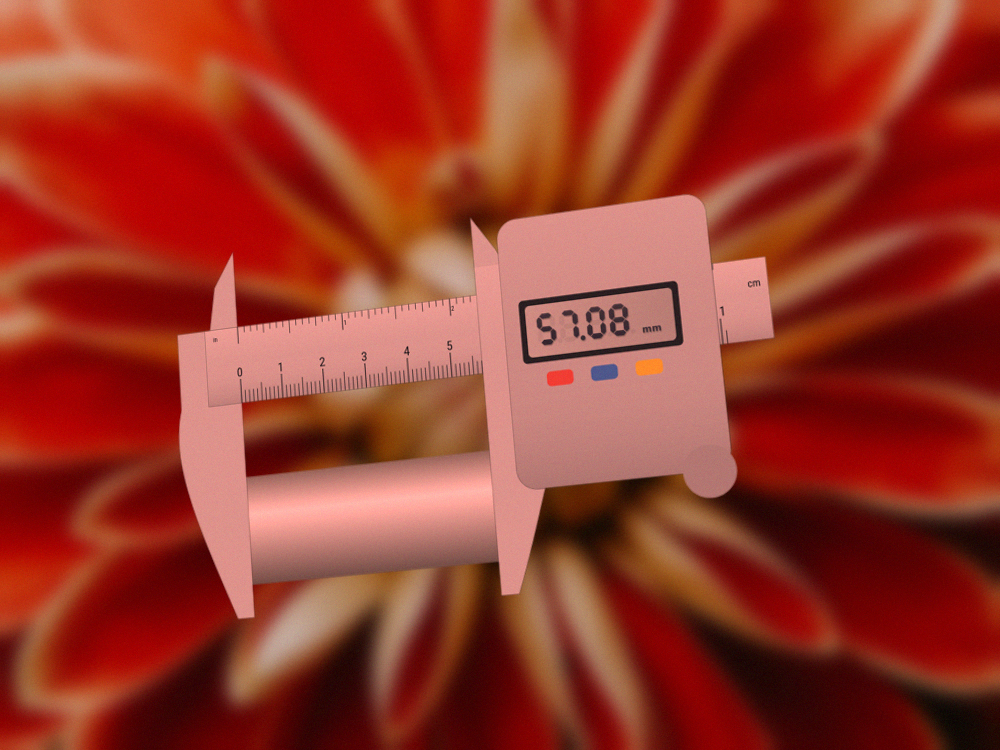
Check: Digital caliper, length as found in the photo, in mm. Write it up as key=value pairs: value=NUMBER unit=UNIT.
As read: value=57.08 unit=mm
